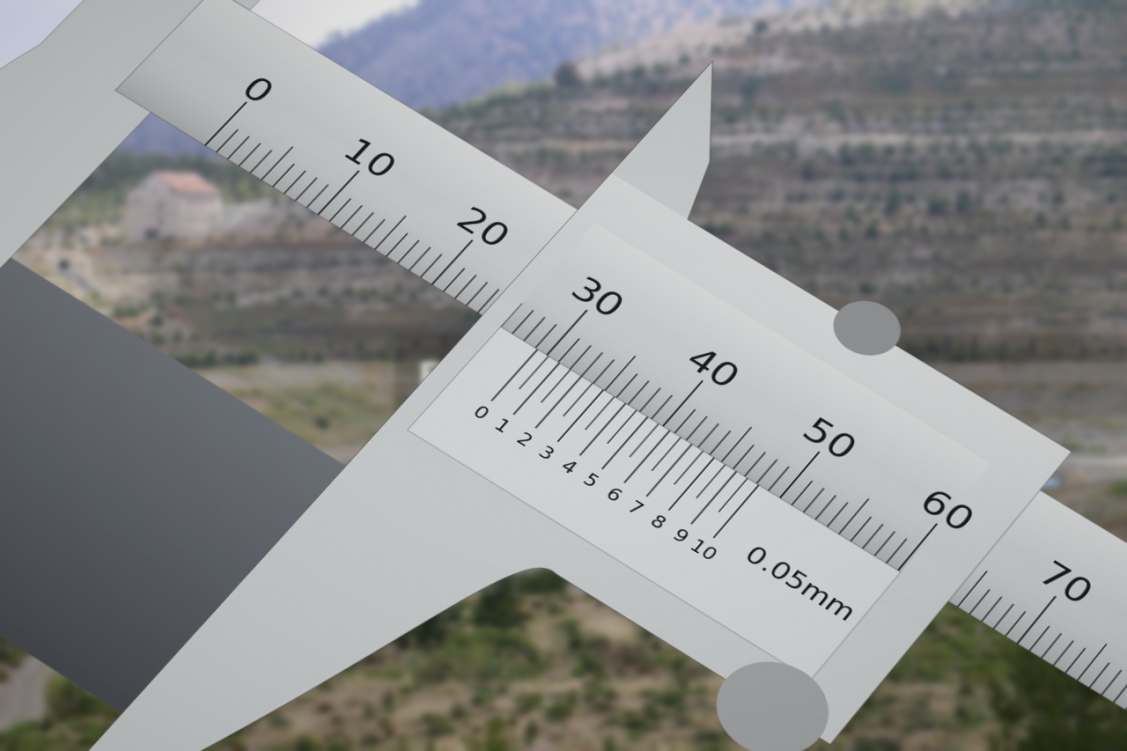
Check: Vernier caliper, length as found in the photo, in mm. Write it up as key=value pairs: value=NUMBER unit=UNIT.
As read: value=29.2 unit=mm
